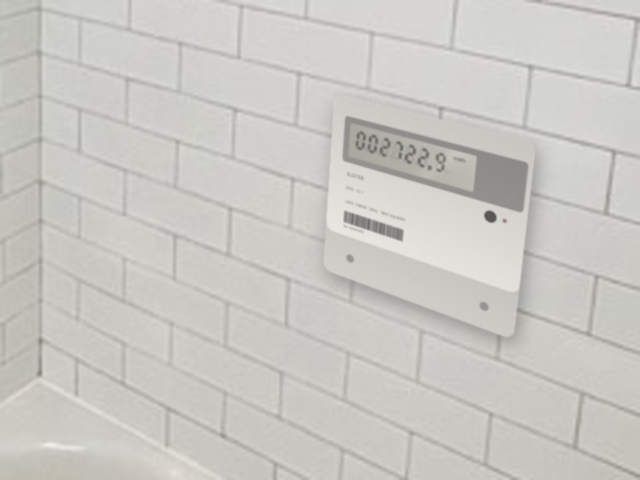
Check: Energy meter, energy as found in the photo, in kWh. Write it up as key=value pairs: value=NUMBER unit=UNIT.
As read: value=2722.9 unit=kWh
